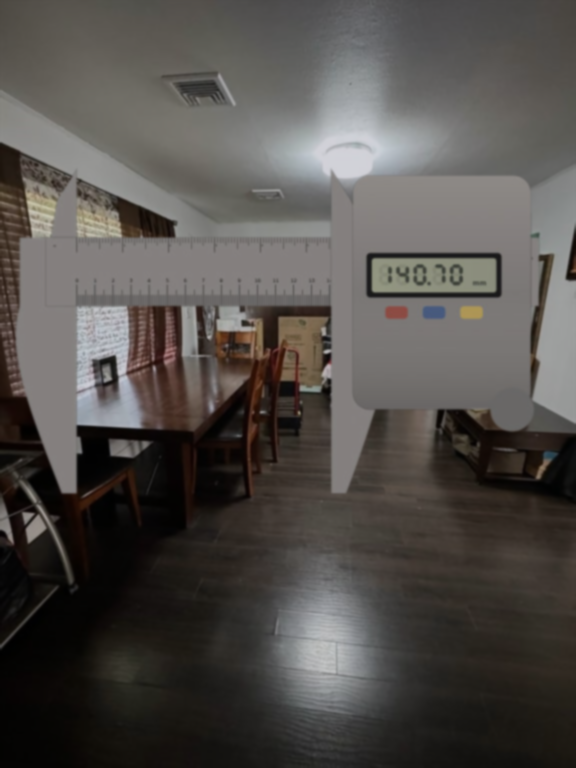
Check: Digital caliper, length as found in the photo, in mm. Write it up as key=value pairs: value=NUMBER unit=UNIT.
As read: value=140.70 unit=mm
